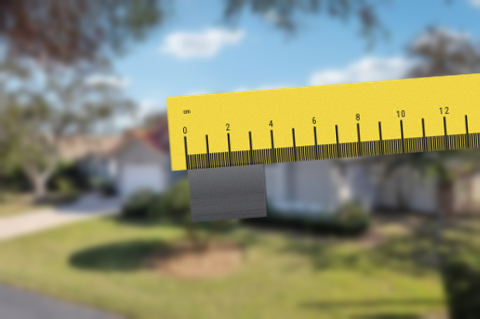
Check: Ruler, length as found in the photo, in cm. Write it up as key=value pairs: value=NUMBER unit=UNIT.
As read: value=3.5 unit=cm
